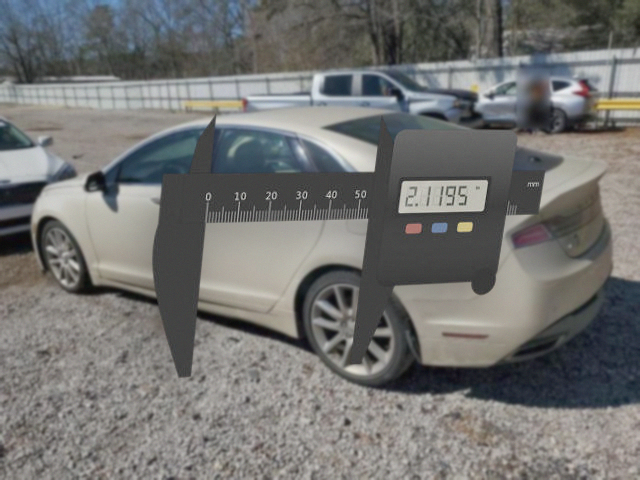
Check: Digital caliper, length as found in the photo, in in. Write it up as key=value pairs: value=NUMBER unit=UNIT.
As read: value=2.1195 unit=in
